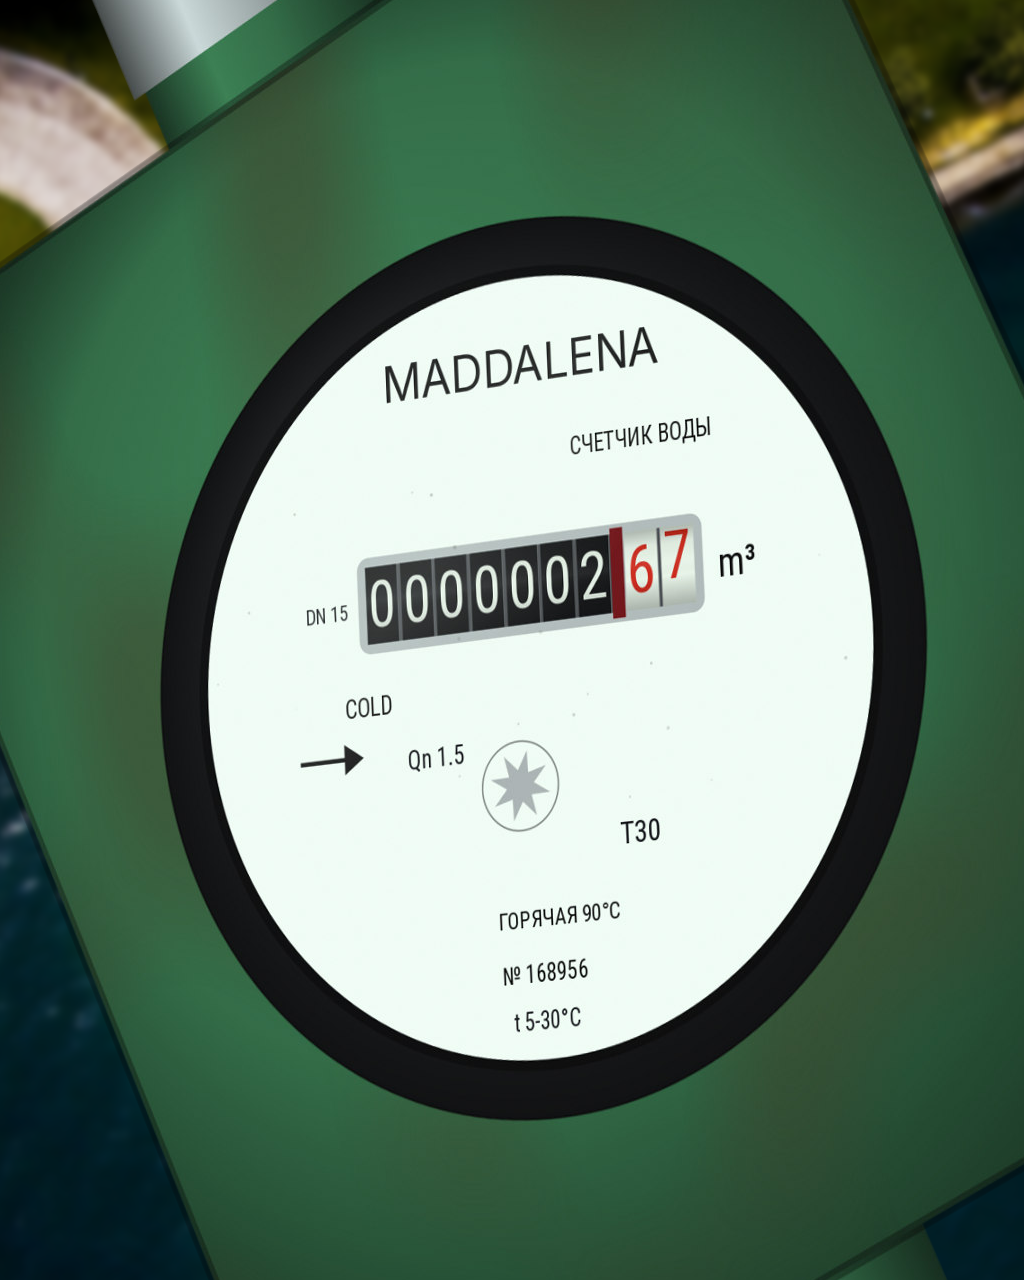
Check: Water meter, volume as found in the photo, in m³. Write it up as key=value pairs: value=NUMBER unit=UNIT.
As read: value=2.67 unit=m³
